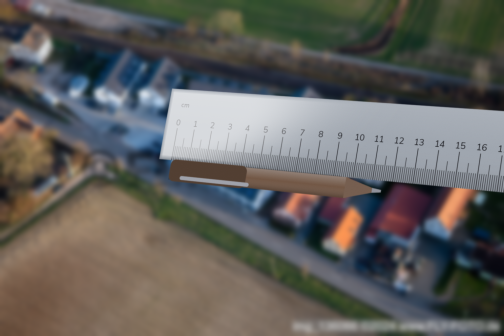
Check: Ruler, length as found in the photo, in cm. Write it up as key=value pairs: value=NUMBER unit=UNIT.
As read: value=11.5 unit=cm
